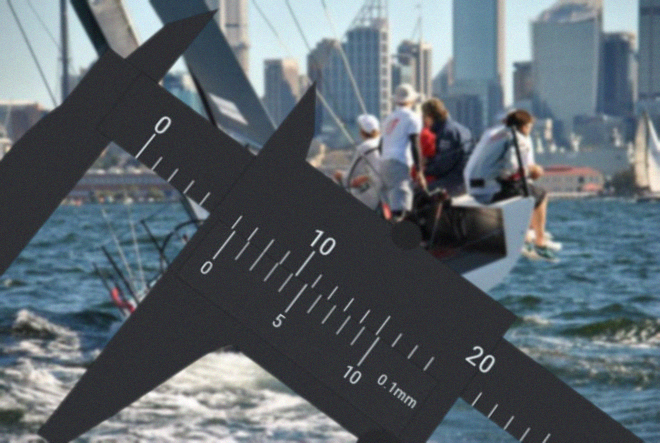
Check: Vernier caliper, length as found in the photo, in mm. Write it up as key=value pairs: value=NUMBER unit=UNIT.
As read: value=6.2 unit=mm
